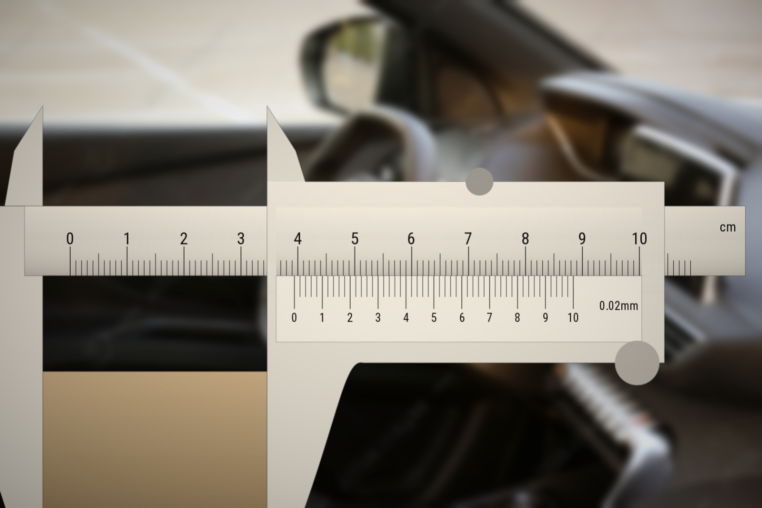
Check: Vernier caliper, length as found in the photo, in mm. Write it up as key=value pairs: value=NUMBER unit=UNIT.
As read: value=39.4 unit=mm
